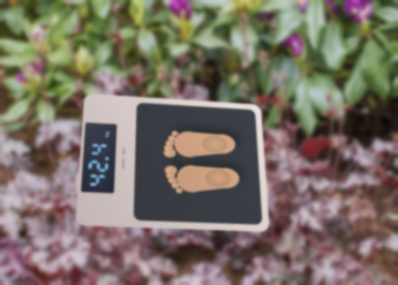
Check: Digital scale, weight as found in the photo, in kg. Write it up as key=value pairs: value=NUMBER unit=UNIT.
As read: value=42.4 unit=kg
